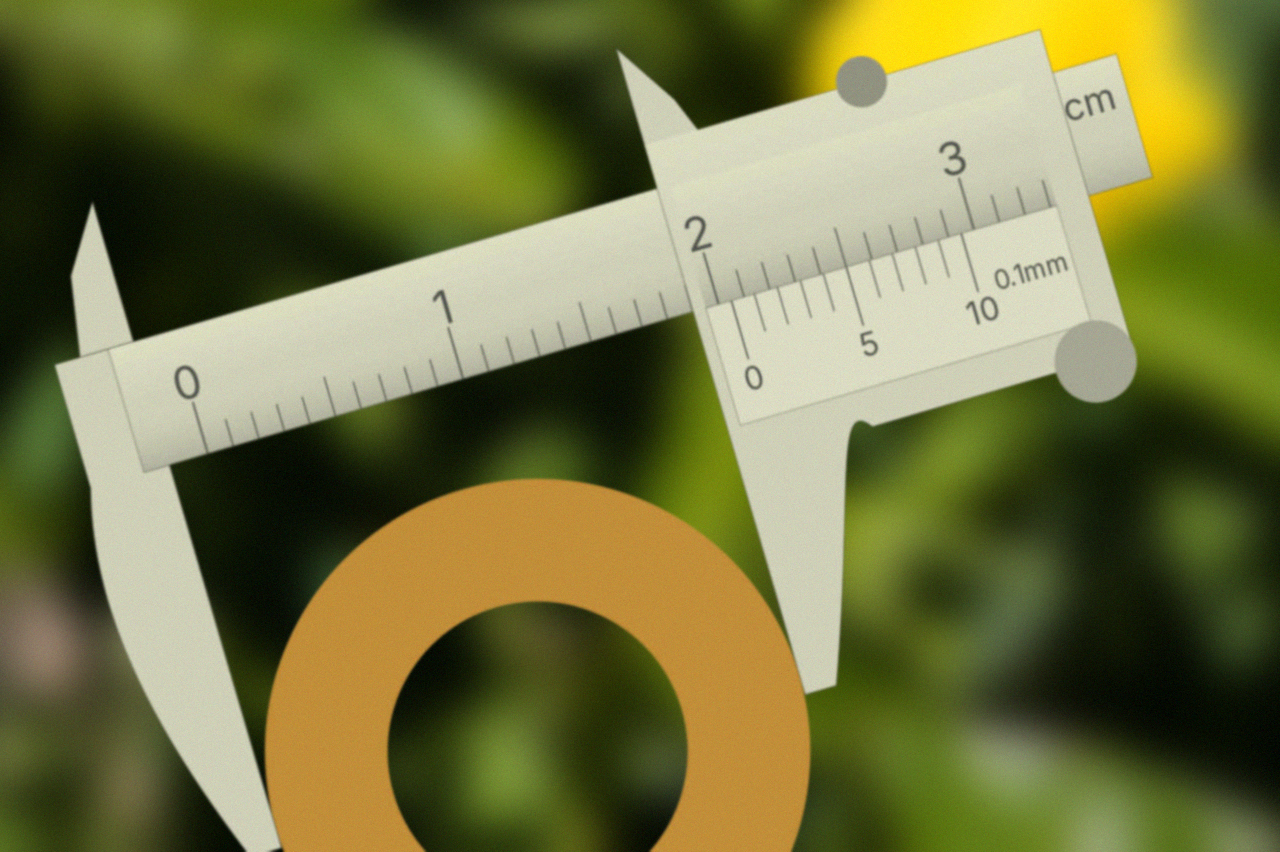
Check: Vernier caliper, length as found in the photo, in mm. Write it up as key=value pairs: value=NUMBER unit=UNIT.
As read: value=20.5 unit=mm
